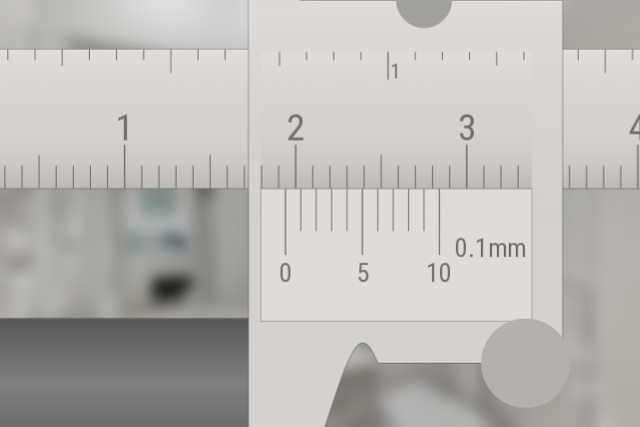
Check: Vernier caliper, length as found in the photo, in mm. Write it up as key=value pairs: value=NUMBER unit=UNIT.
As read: value=19.4 unit=mm
